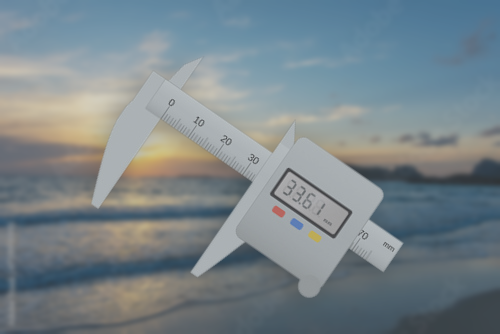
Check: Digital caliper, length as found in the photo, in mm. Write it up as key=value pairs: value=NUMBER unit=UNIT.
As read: value=33.61 unit=mm
